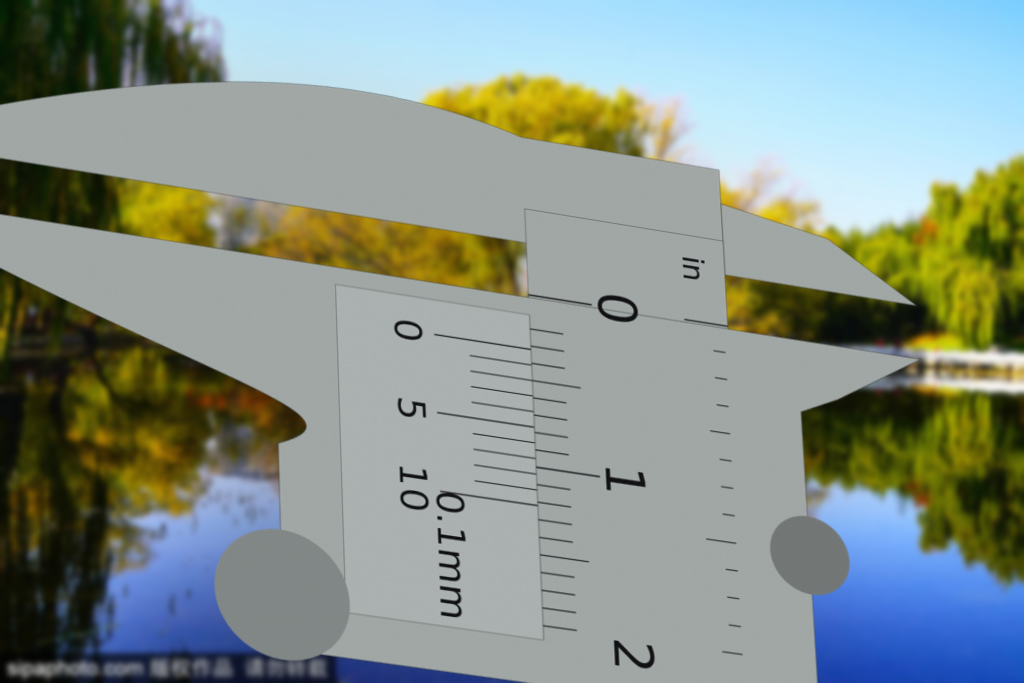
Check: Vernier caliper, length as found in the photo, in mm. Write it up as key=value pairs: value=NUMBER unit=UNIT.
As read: value=3.2 unit=mm
